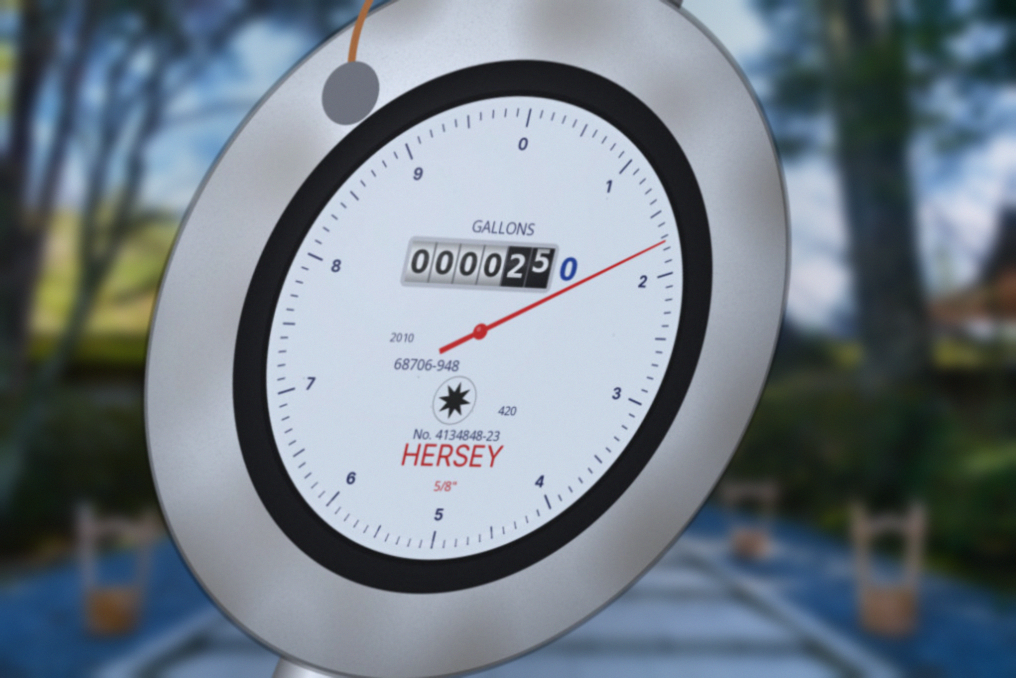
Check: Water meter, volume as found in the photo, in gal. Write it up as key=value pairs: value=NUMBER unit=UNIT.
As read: value=251.7 unit=gal
